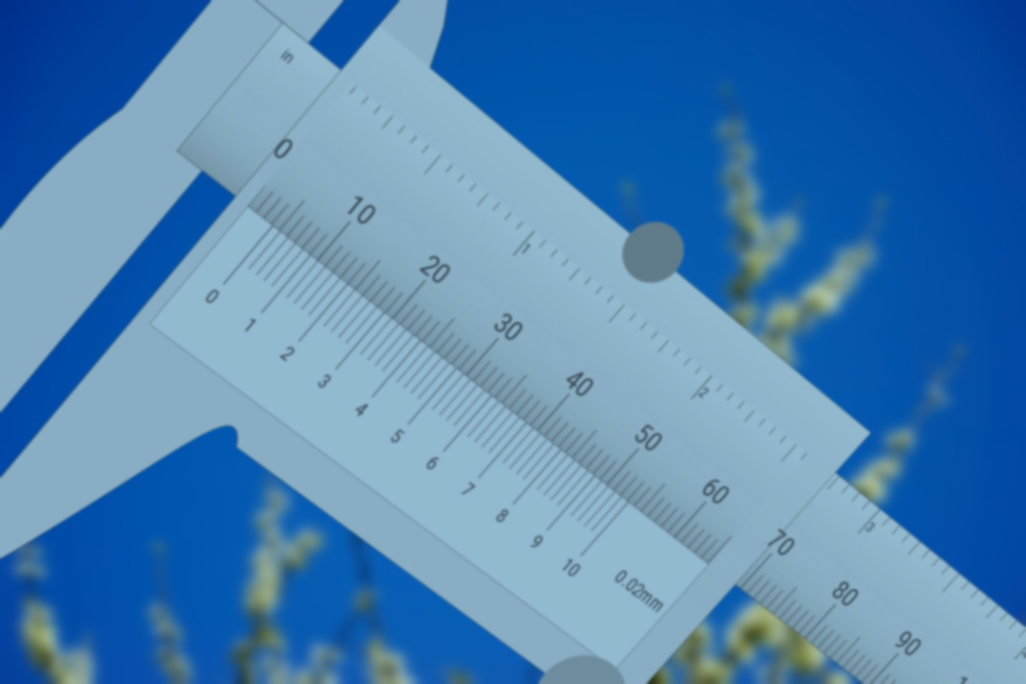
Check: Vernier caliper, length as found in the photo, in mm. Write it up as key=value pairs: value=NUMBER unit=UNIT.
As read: value=4.2 unit=mm
